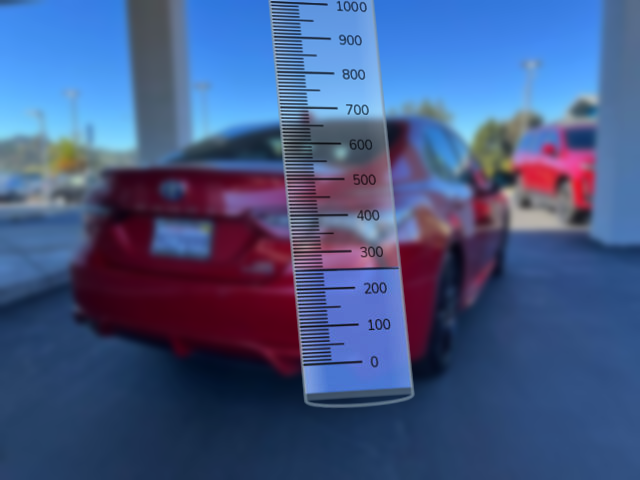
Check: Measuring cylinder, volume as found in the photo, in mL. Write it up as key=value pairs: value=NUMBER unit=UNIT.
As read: value=250 unit=mL
